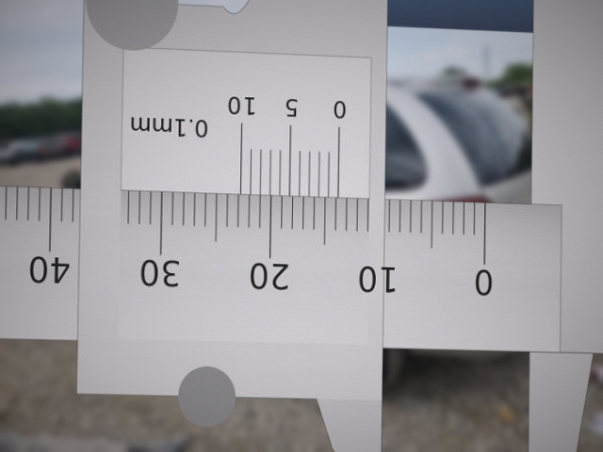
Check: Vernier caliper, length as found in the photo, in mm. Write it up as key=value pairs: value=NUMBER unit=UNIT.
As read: value=13.8 unit=mm
